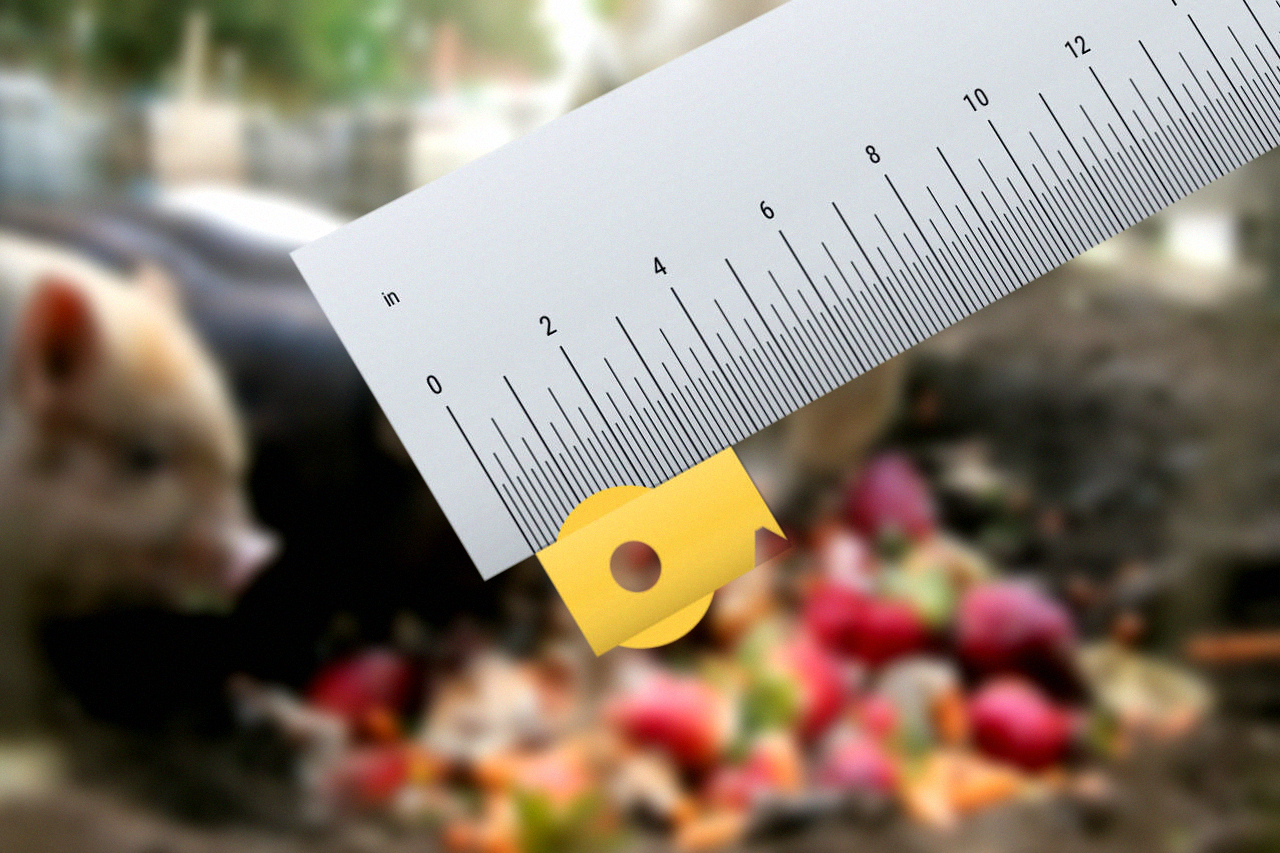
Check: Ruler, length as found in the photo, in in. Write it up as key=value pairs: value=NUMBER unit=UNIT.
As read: value=3.5 unit=in
